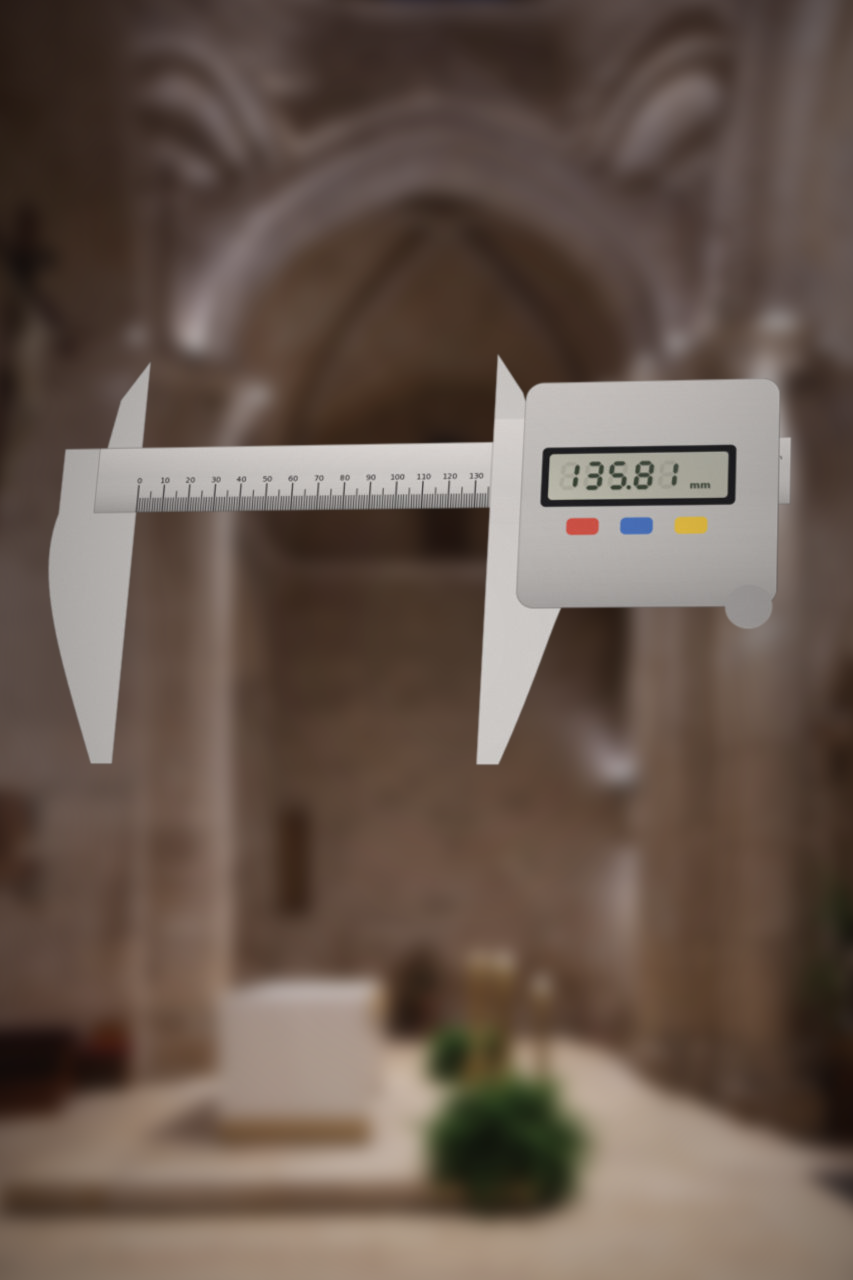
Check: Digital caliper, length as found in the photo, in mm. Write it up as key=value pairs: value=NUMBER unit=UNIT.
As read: value=135.81 unit=mm
